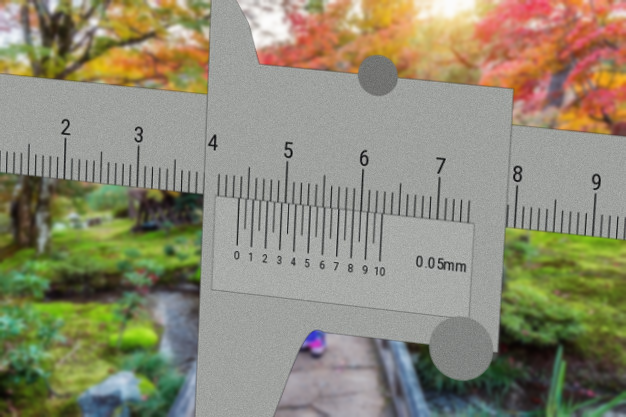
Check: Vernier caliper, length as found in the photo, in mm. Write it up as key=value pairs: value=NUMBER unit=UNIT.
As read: value=43.8 unit=mm
